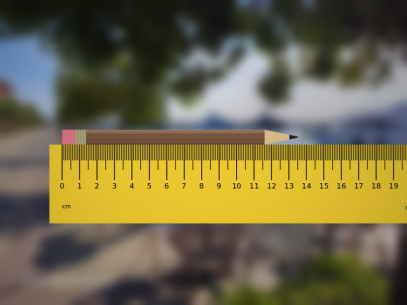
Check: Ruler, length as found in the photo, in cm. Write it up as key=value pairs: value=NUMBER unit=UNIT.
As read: value=13.5 unit=cm
